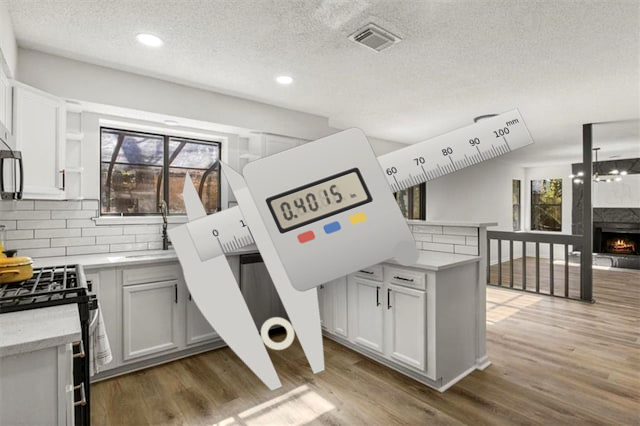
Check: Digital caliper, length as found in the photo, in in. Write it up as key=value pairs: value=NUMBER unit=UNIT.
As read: value=0.4015 unit=in
